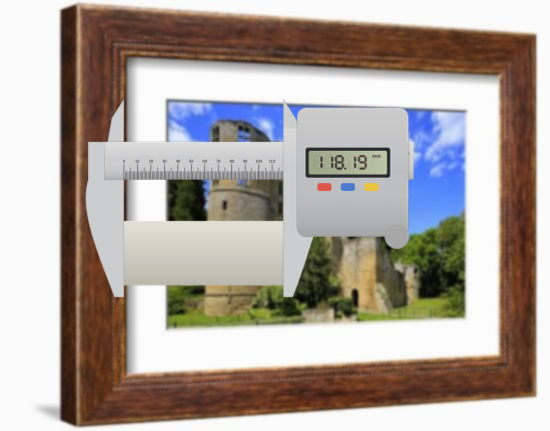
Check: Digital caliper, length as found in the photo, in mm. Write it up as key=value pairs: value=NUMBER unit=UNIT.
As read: value=118.19 unit=mm
